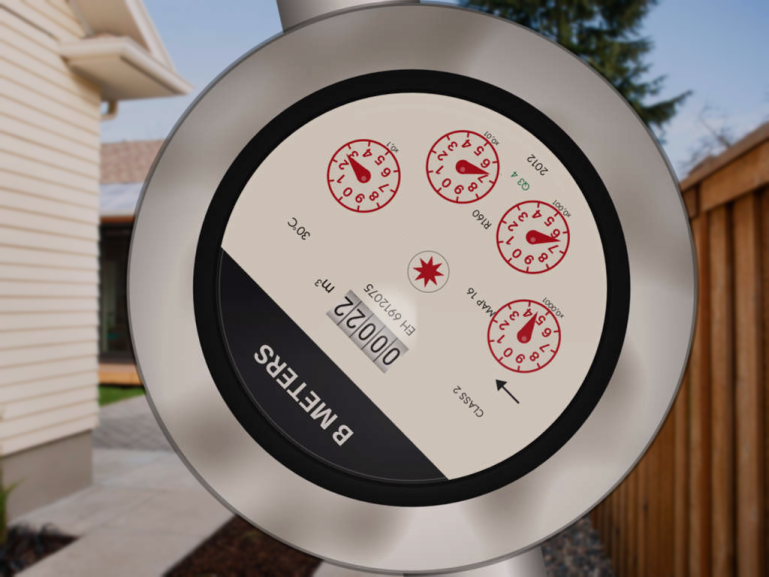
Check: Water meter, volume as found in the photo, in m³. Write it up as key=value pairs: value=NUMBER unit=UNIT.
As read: value=22.2664 unit=m³
